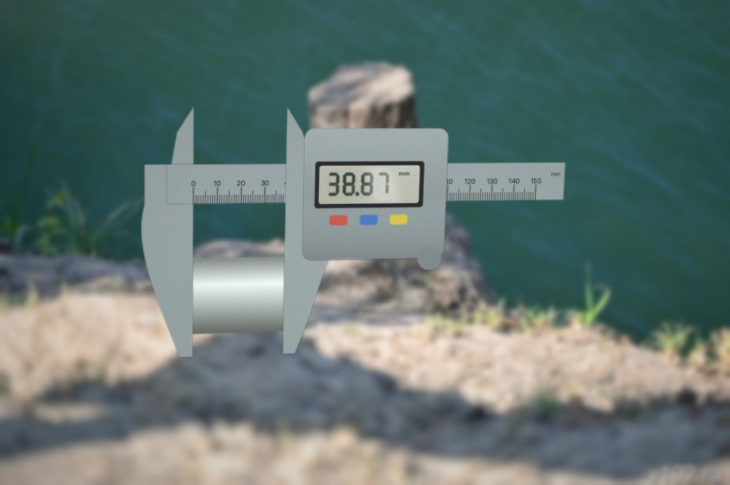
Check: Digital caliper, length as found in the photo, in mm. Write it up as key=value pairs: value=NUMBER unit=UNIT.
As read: value=38.87 unit=mm
